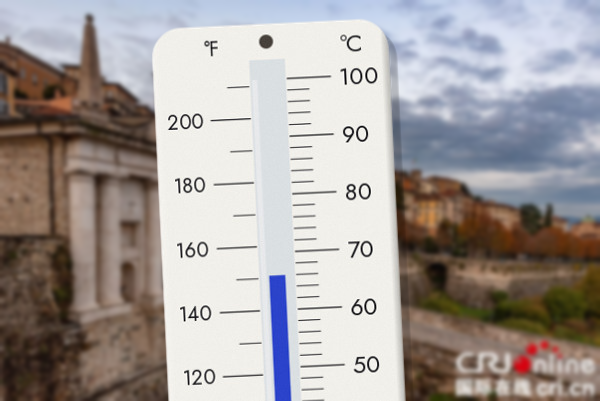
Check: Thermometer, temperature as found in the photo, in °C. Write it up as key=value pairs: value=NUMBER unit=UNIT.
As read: value=66 unit=°C
